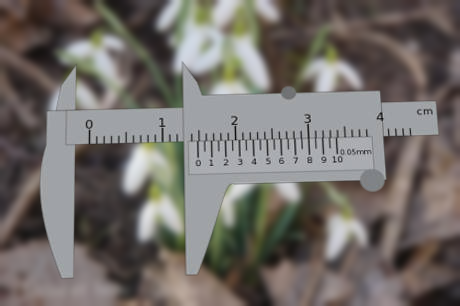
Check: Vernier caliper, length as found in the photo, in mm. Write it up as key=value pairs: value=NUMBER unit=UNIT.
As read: value=14.8 unit=mm
